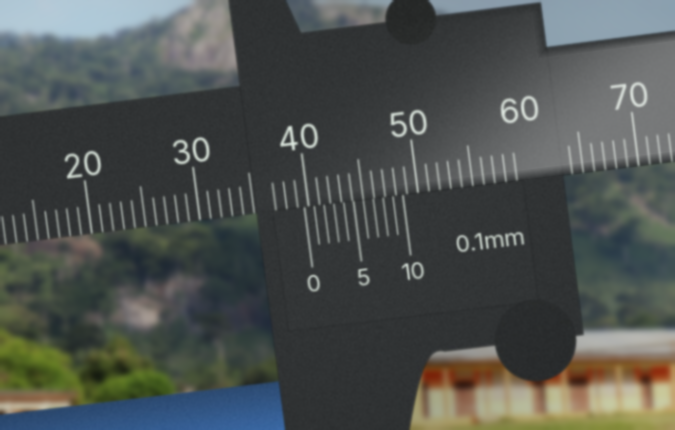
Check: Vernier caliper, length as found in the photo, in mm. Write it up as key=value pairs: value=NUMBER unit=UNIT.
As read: value=39.6 unit=mm
